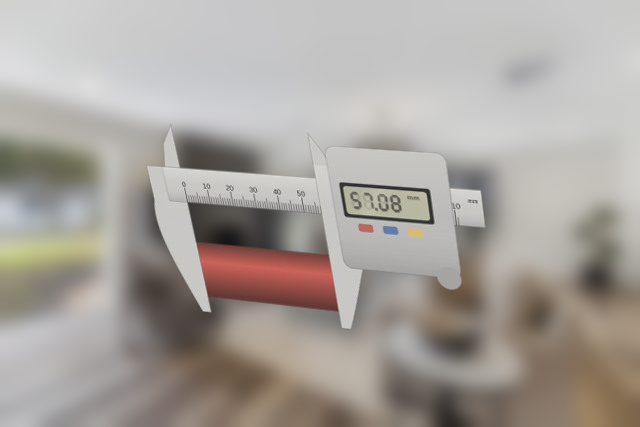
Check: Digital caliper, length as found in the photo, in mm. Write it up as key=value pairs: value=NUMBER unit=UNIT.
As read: value=57.08 unit=mm
